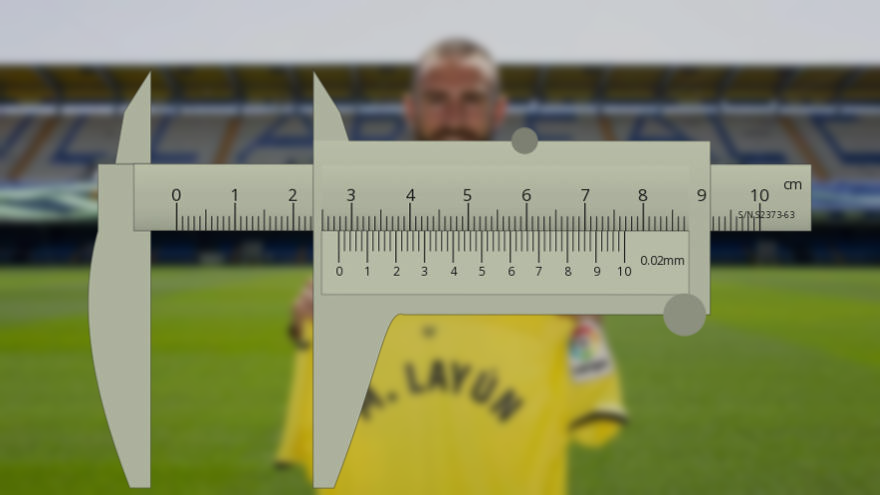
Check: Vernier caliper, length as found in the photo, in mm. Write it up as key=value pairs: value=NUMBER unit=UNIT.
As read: value=27.8 unit=mm
